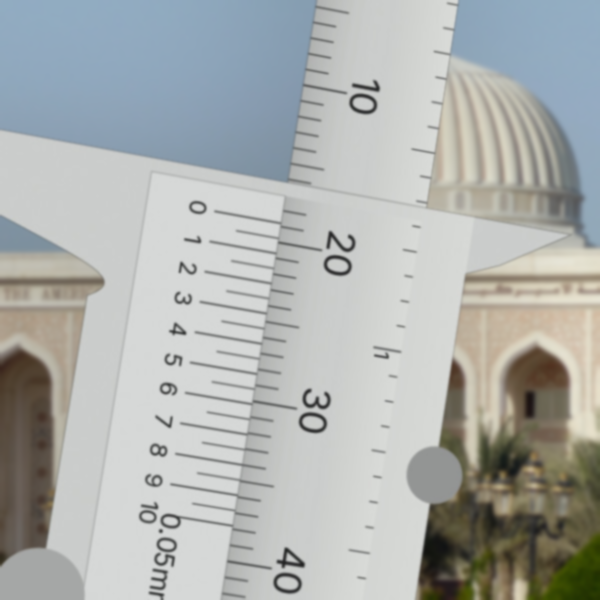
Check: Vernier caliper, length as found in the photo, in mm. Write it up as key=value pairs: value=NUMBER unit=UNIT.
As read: value=18.8 unit=mm
